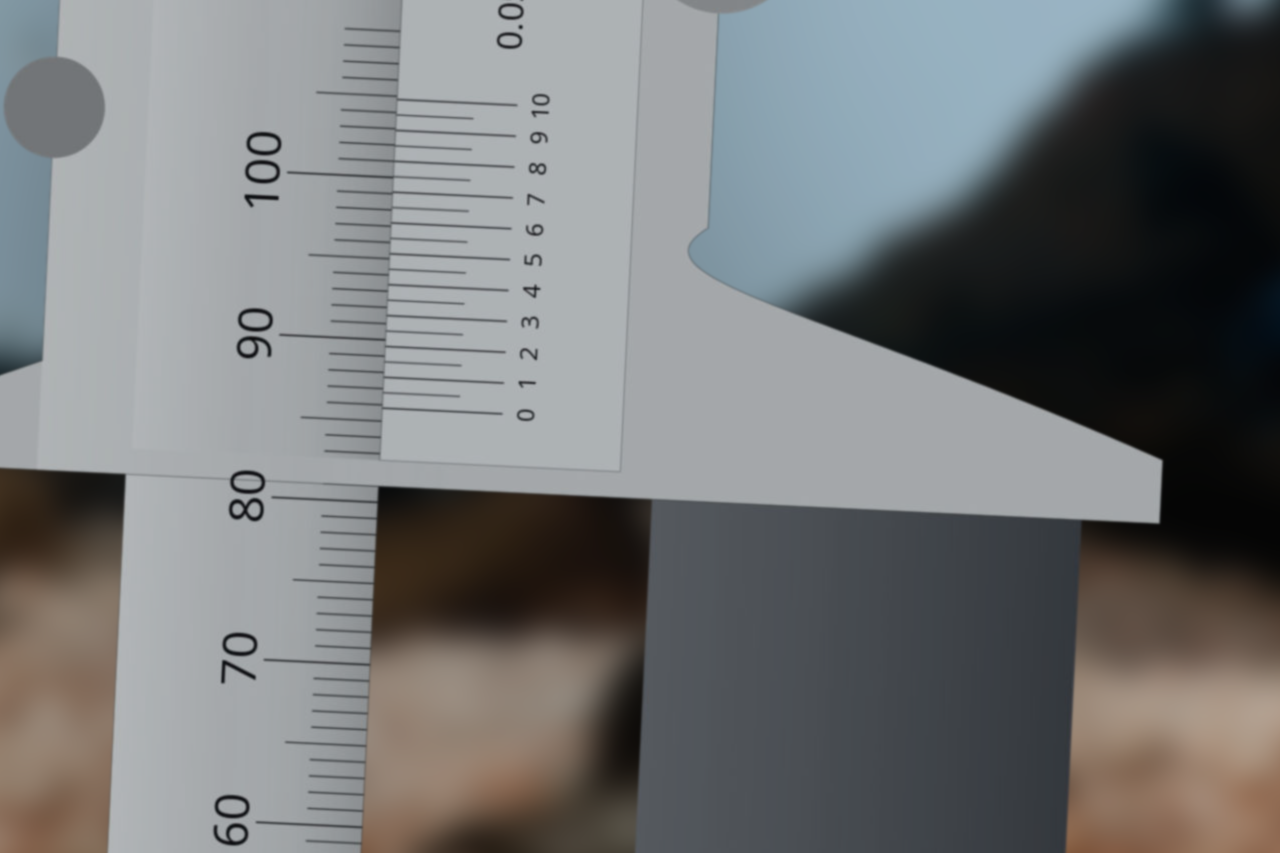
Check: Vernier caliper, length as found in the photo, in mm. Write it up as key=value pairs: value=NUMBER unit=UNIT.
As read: value=85.8 unit=mm
